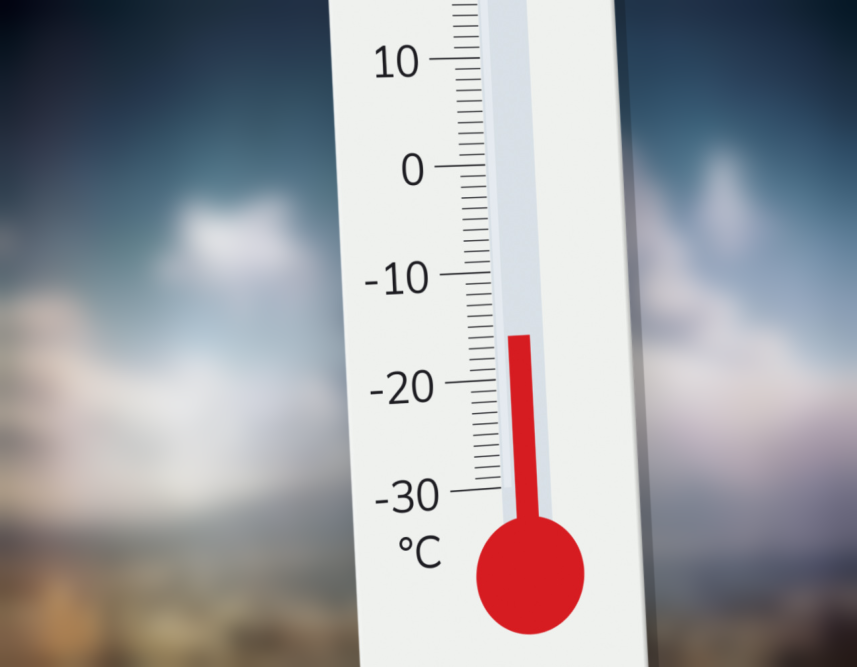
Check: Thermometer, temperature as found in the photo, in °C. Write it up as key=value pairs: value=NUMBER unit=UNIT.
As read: value=-16 unit=°C
